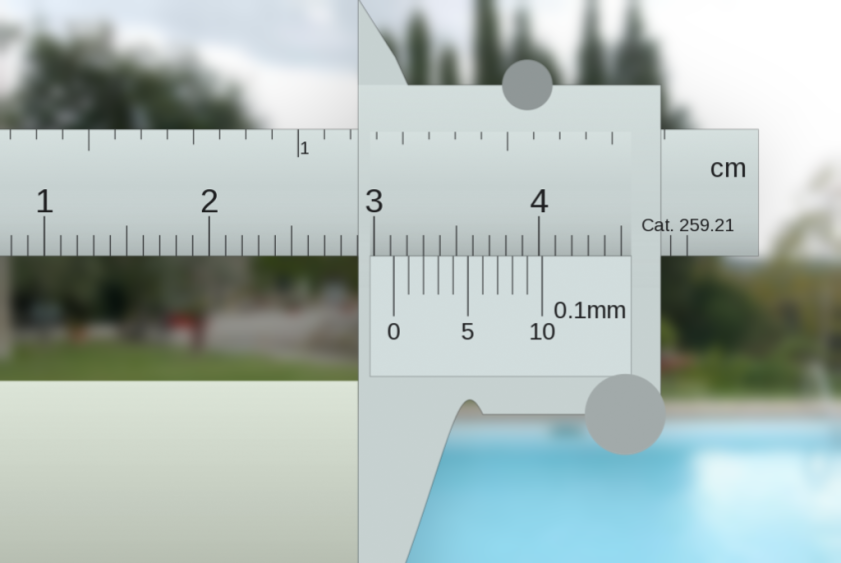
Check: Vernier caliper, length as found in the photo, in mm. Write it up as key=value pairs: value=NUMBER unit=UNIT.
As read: value=31.2 unit=mm
